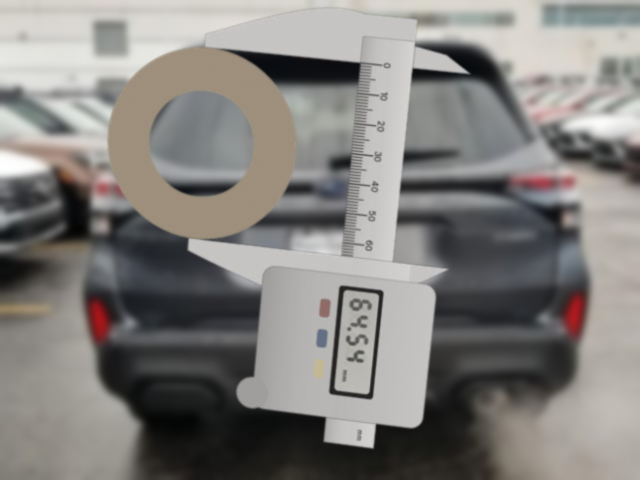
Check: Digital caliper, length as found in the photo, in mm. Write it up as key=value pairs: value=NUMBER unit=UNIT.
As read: value=64.54 unit=mm
